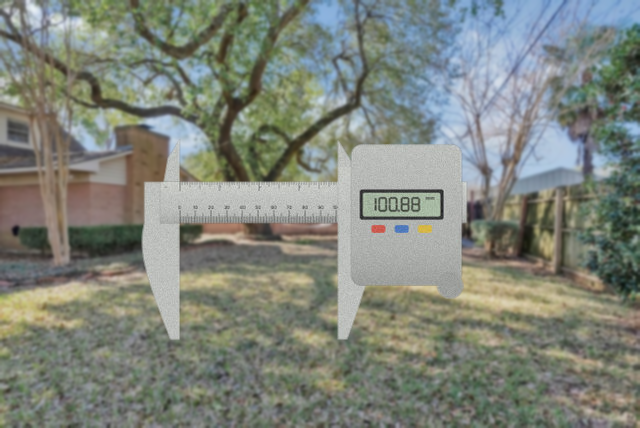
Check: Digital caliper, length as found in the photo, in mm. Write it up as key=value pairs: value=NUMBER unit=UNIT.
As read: value=100.88 unit=mm
